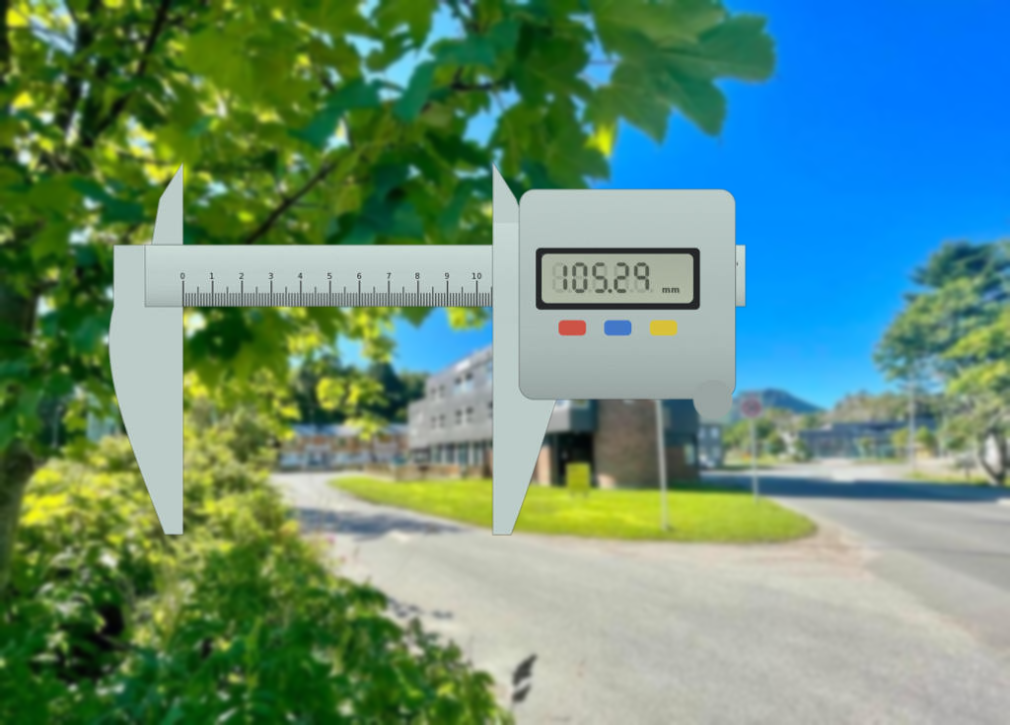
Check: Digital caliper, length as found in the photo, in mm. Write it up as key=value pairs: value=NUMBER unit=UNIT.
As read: value=105.29 unit=mm
